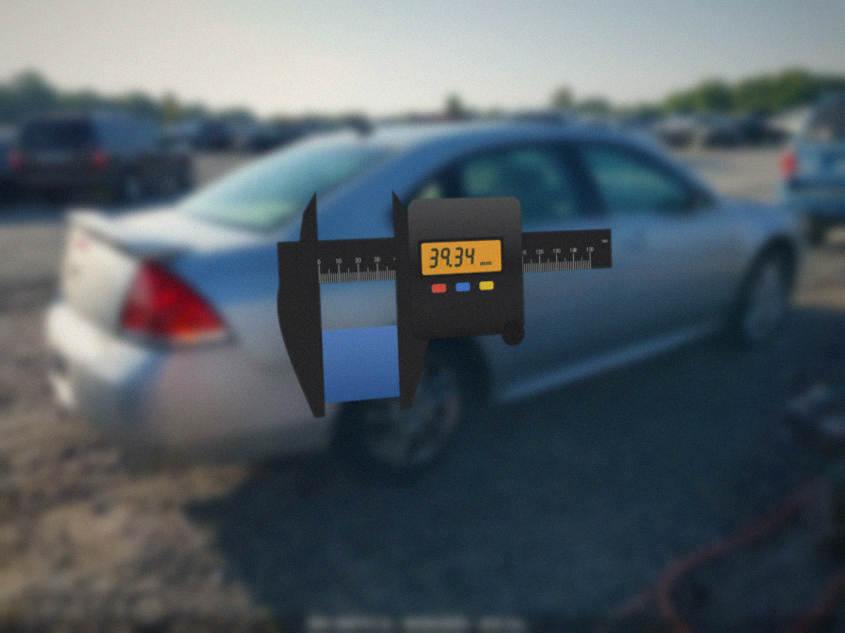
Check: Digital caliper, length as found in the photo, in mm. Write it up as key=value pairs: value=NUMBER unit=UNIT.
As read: value=39.34 unit=mm
